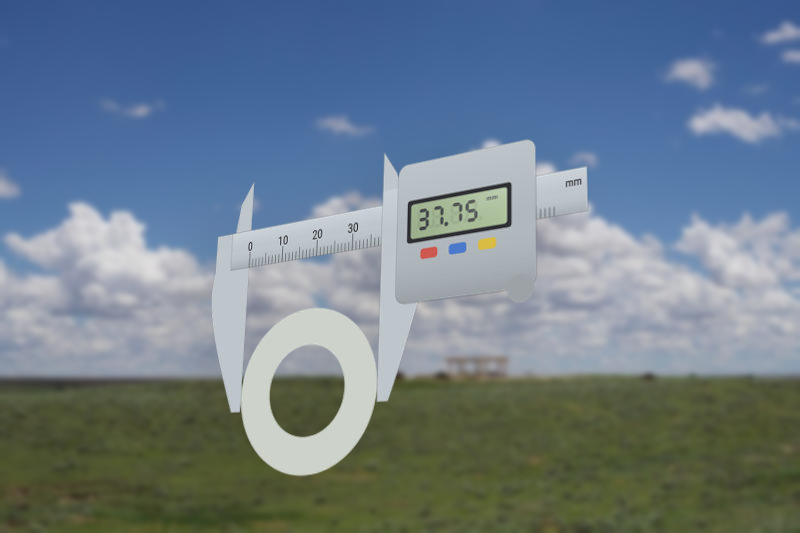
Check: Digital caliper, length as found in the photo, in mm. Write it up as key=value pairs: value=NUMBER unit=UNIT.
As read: value=37.75 unit=mm
